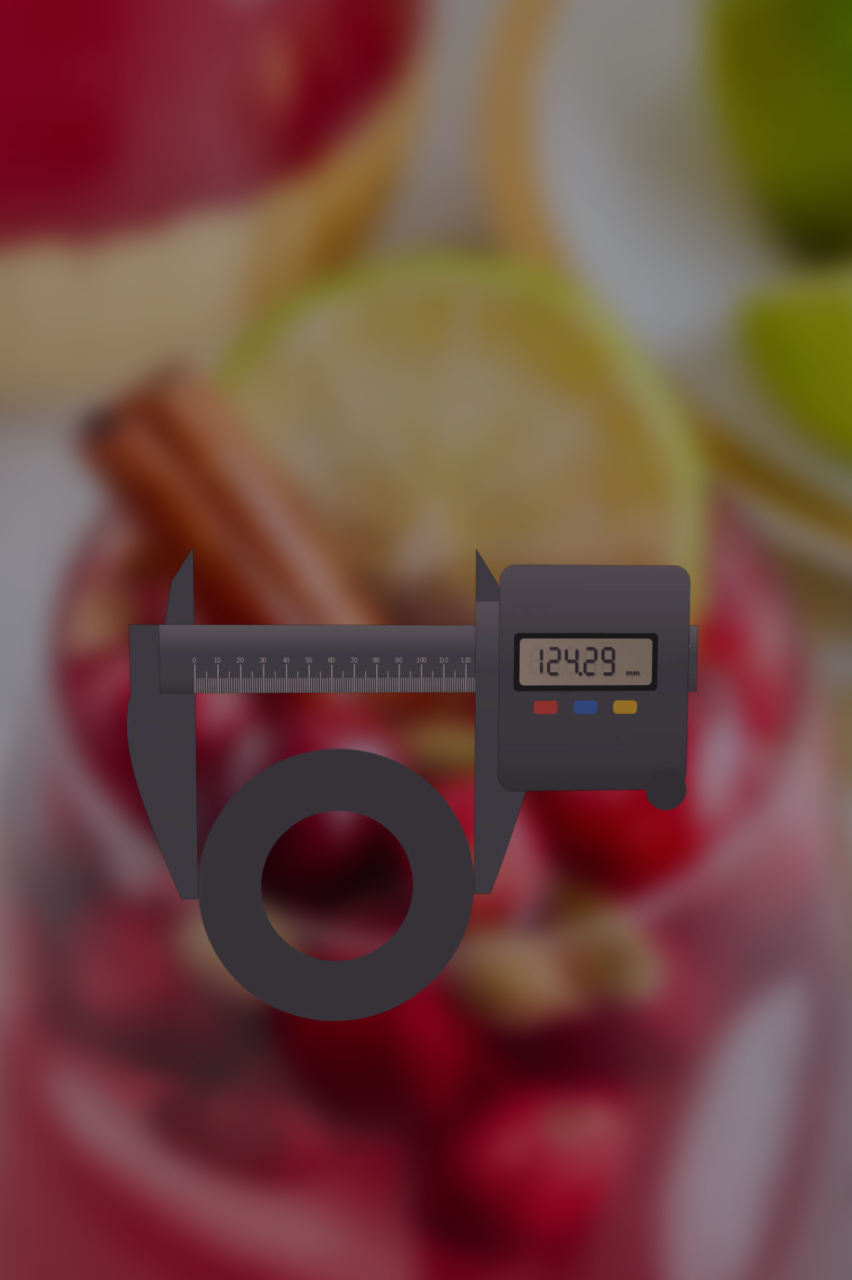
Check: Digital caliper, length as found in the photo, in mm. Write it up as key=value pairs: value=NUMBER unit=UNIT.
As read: value=124.29 unit=mm
